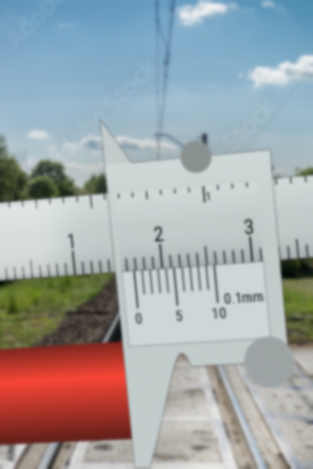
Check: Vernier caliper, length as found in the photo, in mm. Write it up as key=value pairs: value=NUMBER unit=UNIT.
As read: value=16.8 unit=mm
